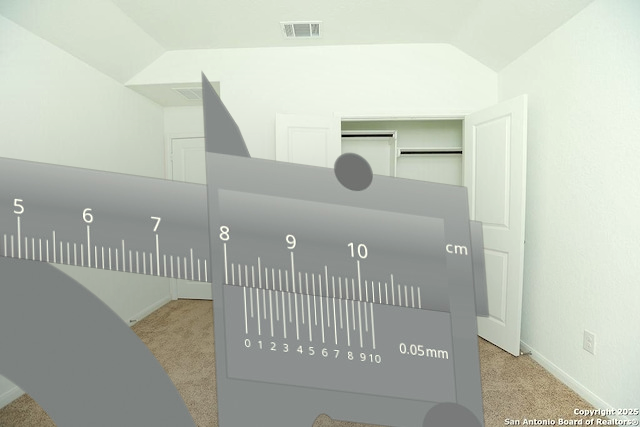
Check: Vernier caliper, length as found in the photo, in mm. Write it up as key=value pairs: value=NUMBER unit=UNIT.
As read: value=82.6 unit=mm
